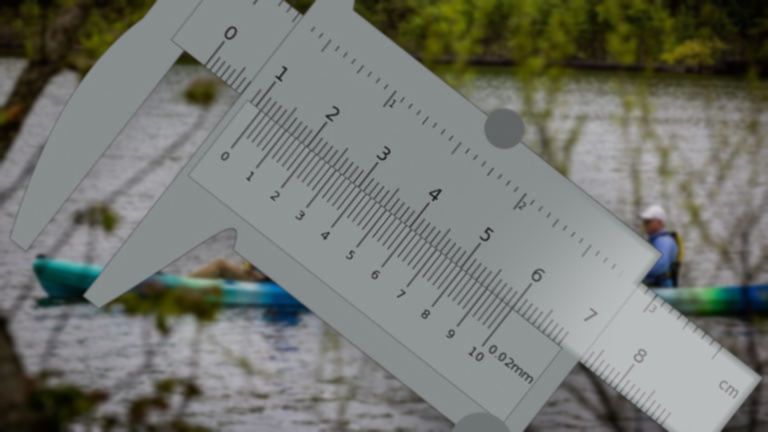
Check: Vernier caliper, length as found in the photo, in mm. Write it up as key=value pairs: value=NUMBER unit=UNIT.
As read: value=11.0 unit=mm
